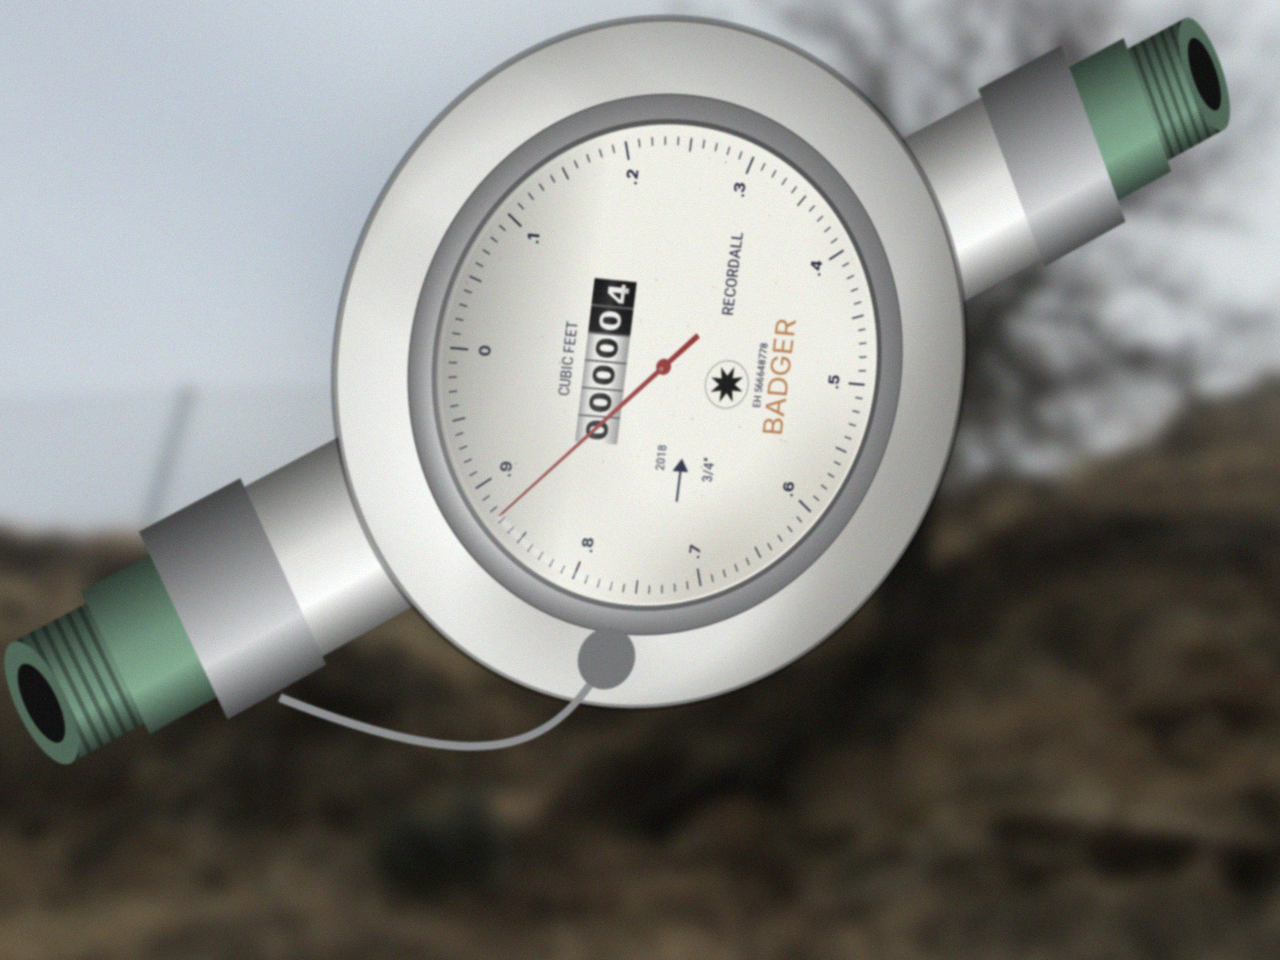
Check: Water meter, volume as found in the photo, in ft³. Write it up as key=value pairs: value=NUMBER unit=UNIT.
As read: value=3.87 unit=ft³
